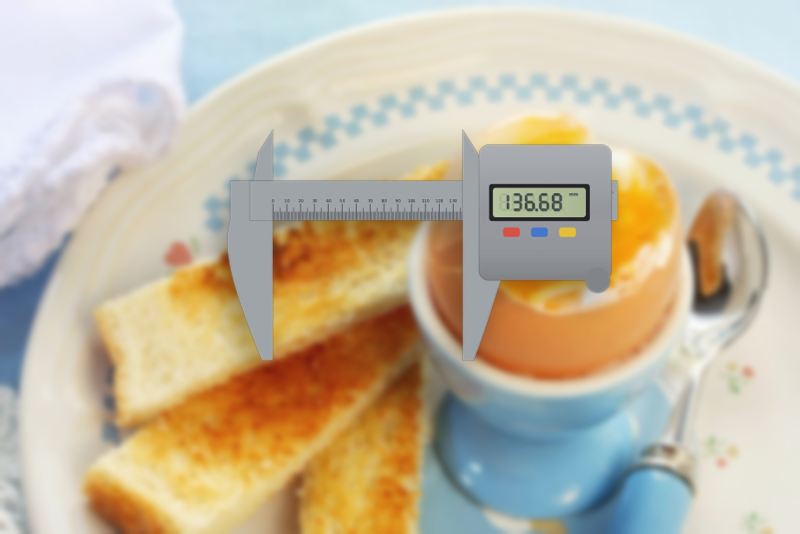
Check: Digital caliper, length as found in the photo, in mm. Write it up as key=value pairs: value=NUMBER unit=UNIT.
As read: value=136.68 unit=mm
